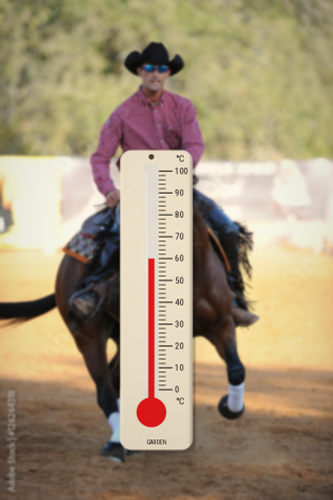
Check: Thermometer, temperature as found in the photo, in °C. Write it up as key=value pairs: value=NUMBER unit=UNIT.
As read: value=60 unit=°C
